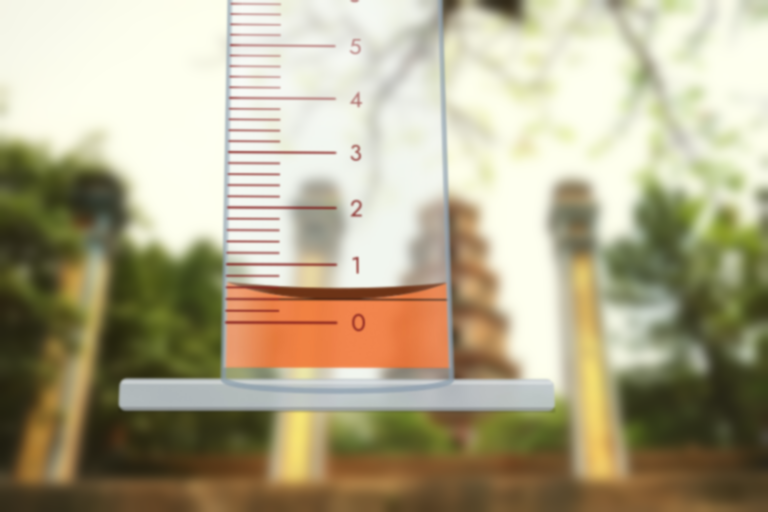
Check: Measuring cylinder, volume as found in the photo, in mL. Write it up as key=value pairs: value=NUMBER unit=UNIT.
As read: value=0.4 unit=mL
